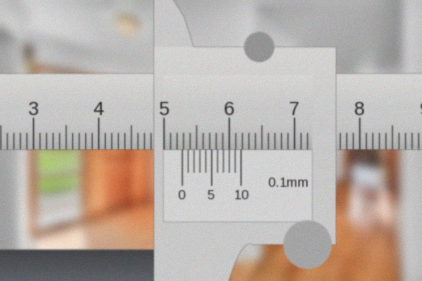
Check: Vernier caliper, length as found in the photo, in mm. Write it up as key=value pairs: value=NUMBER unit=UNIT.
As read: value=52.8 unit=mm
